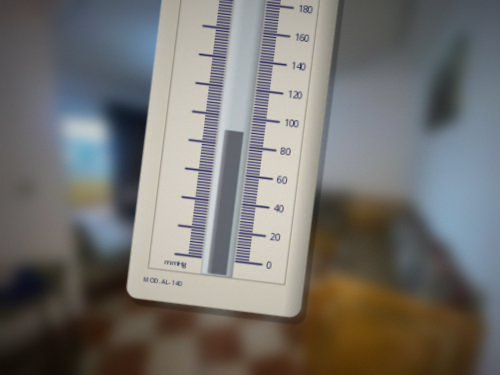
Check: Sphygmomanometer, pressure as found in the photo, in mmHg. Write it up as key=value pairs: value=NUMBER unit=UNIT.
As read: value=90 unit=mmHg
